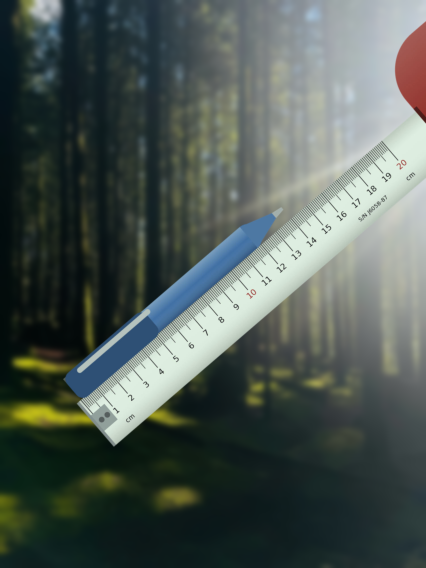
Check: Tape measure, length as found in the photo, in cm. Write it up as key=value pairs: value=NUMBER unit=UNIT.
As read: value=14 unit=cm
